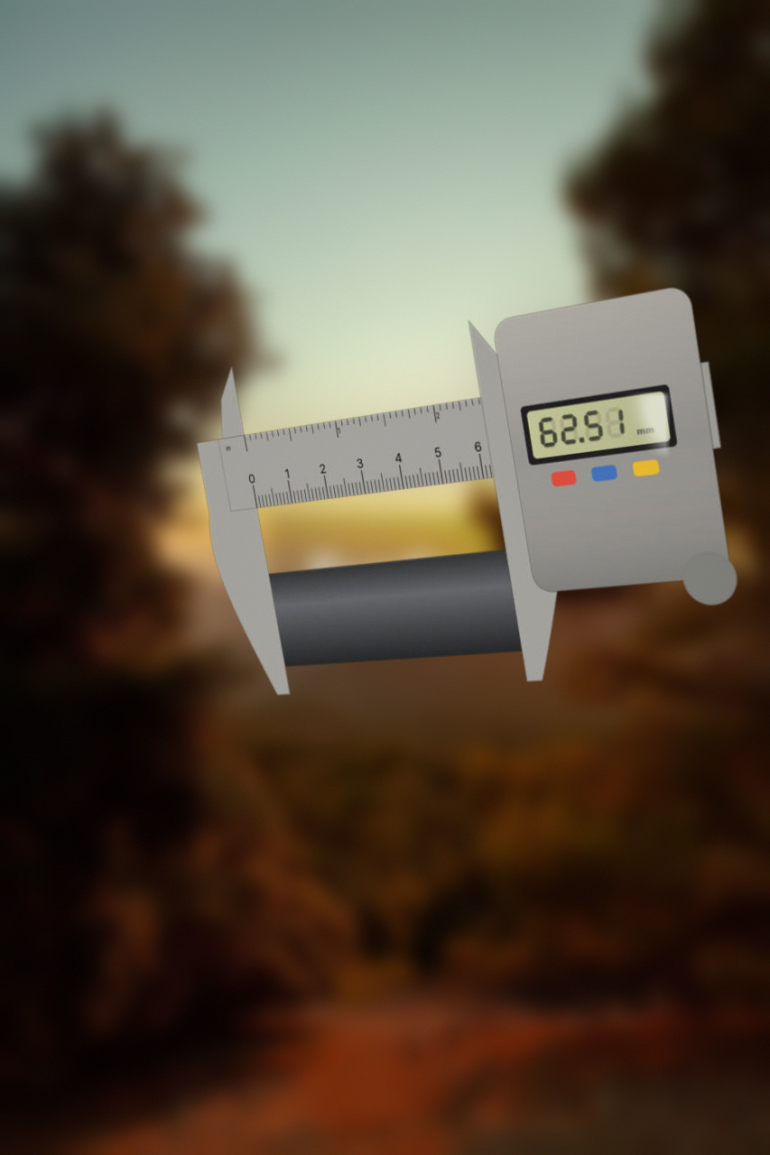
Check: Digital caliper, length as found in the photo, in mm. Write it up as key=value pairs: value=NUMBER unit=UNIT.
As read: value=62.51 unit=mm
